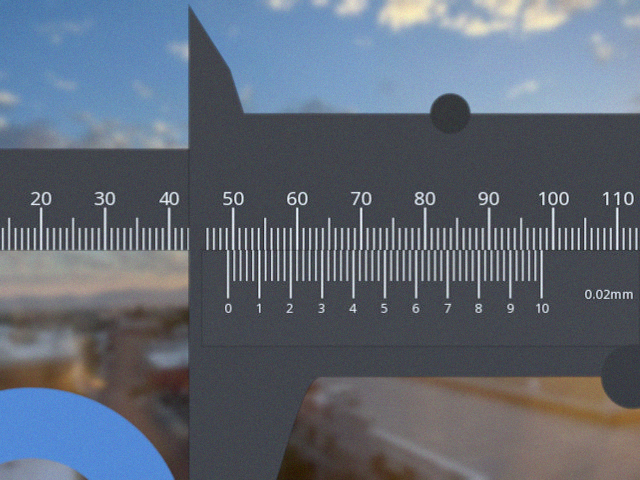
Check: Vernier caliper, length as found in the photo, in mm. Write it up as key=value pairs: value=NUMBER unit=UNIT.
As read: value=49.2 unit=mm
